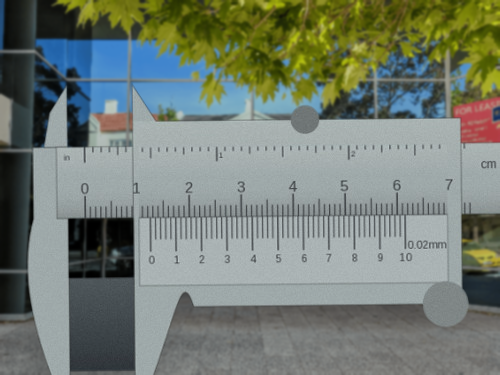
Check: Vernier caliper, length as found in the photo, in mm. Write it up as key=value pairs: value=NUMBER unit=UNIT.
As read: value=12.5 unit=mm
